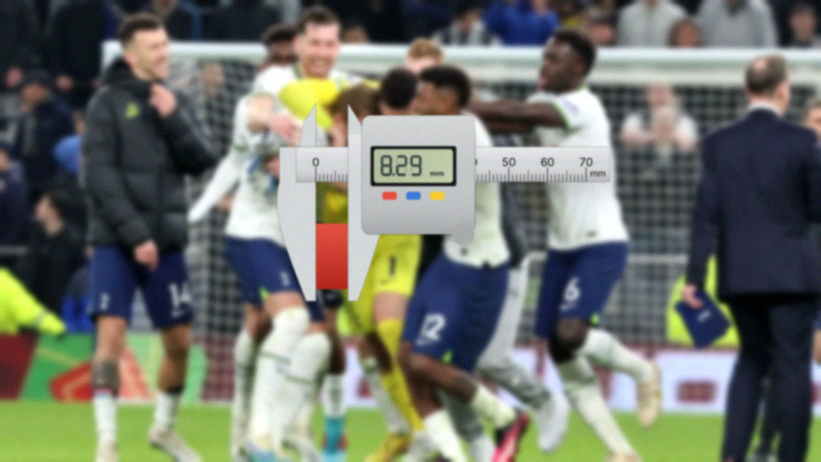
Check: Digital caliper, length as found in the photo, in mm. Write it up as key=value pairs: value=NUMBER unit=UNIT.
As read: value=8.29 unit=mm
